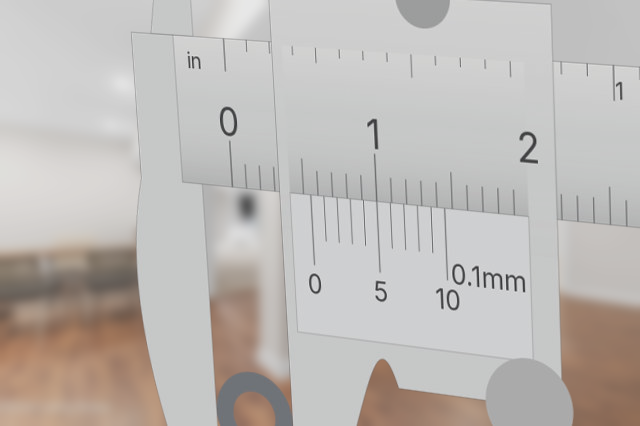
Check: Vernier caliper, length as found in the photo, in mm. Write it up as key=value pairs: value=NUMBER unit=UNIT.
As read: value=5.5 unit=mm
